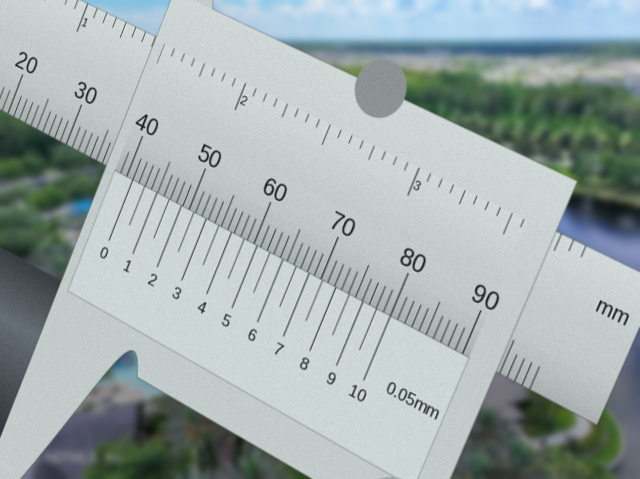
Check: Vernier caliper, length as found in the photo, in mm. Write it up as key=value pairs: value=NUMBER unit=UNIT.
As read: value=41.0 unit=mm
